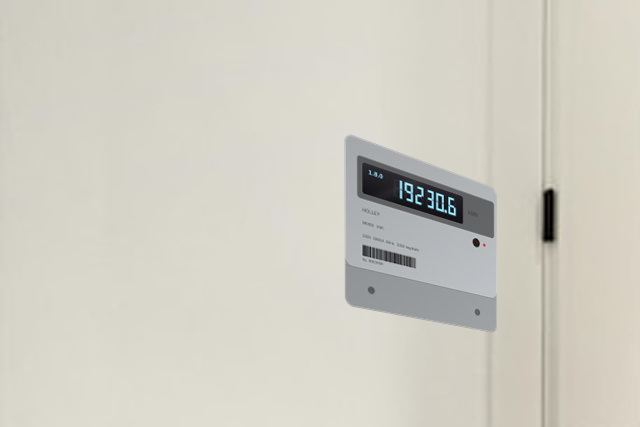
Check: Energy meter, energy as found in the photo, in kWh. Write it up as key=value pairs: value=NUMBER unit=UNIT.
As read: value=19230.6 unit=kWh
